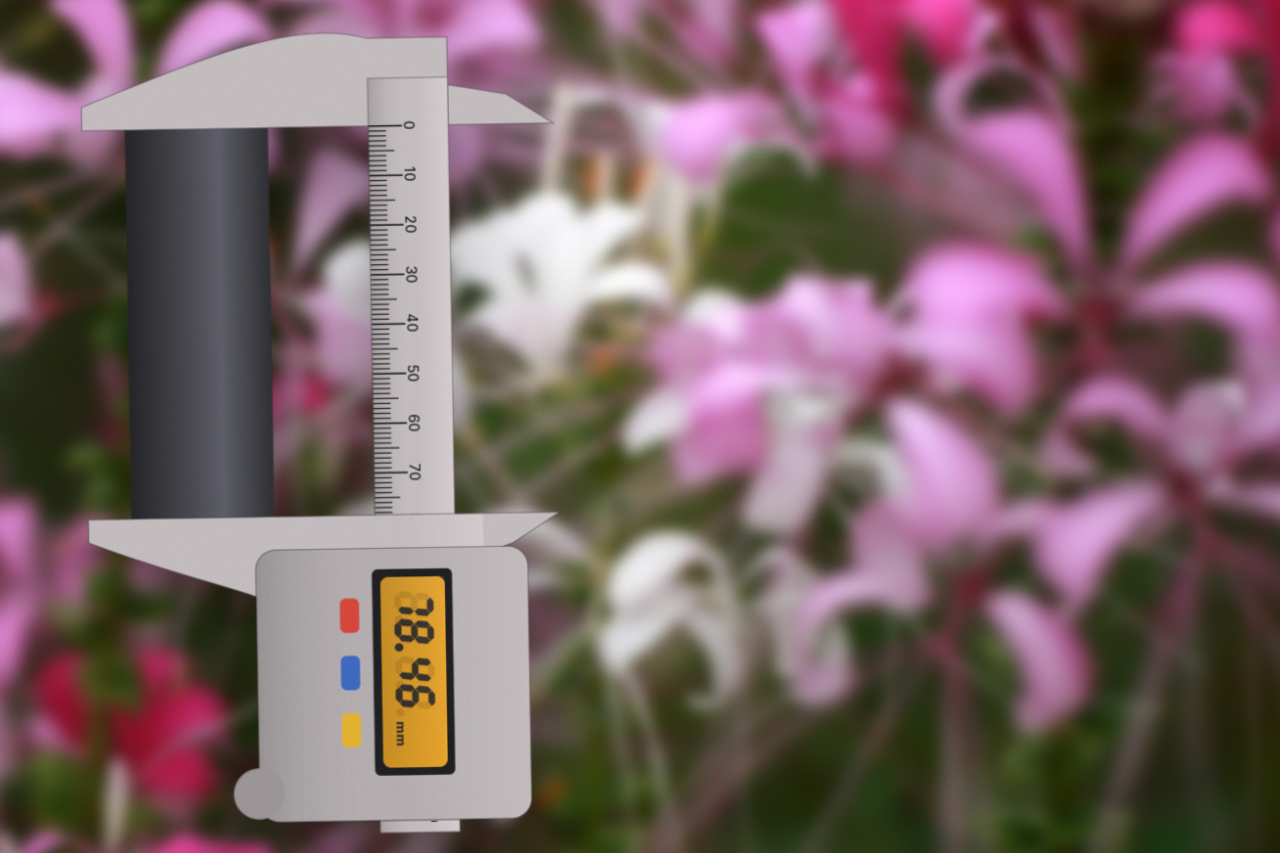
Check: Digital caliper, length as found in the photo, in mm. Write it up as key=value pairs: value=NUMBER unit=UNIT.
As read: value=78.46 unit=mm
